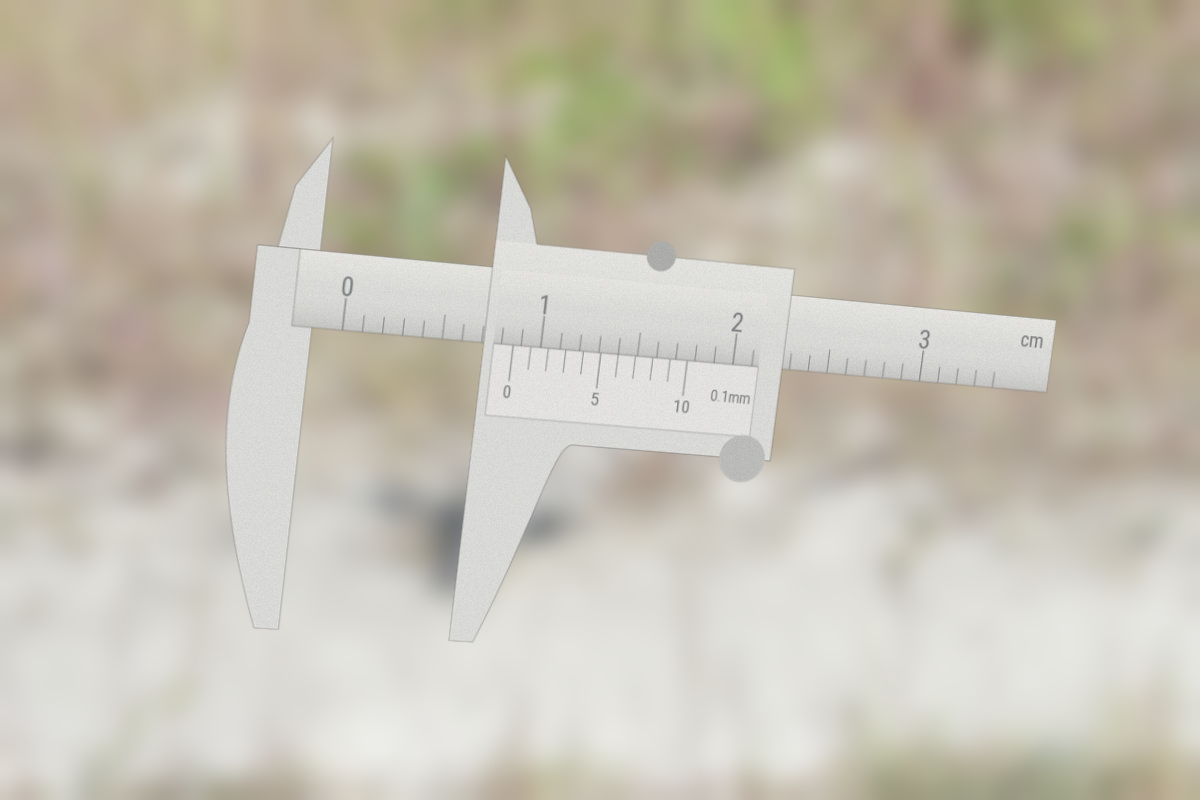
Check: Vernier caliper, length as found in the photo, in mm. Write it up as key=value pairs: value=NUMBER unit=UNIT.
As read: value=8.6 unit=mm
